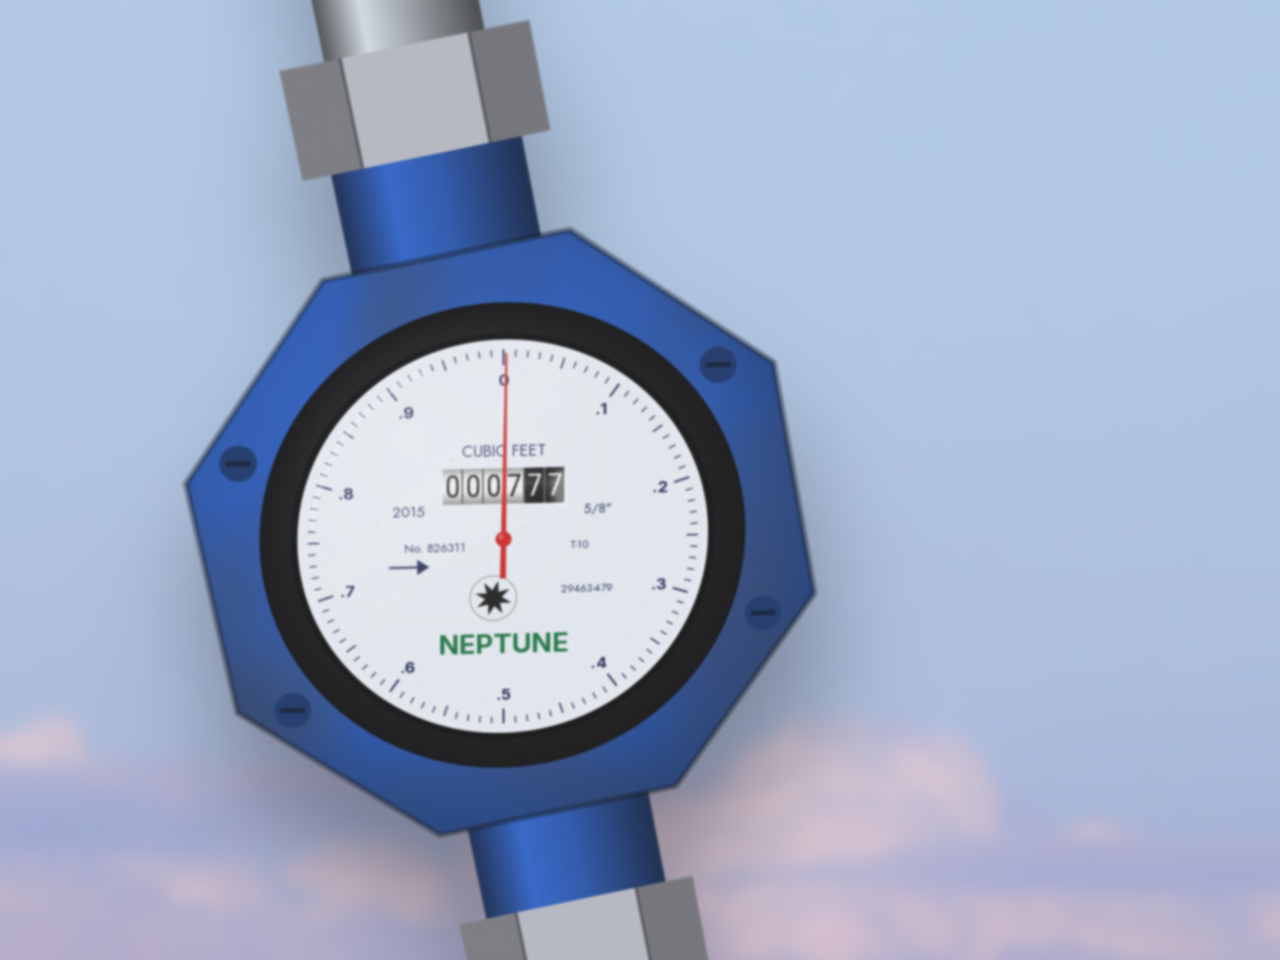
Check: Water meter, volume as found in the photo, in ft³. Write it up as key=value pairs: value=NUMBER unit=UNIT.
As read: value=777.00 unit=ft³
